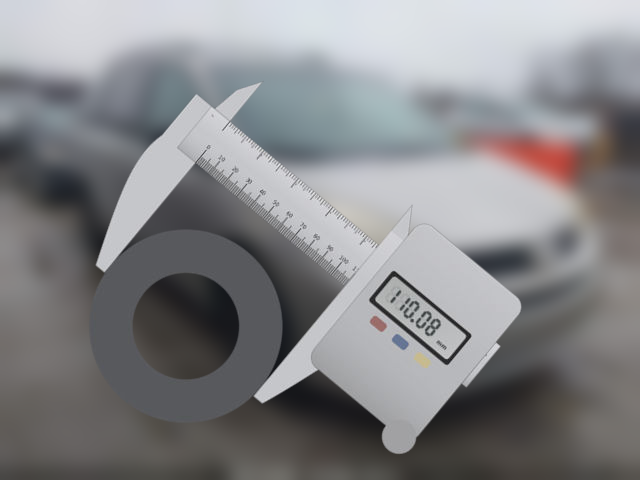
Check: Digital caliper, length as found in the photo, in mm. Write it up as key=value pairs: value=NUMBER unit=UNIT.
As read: value=110.08 unit=mm
